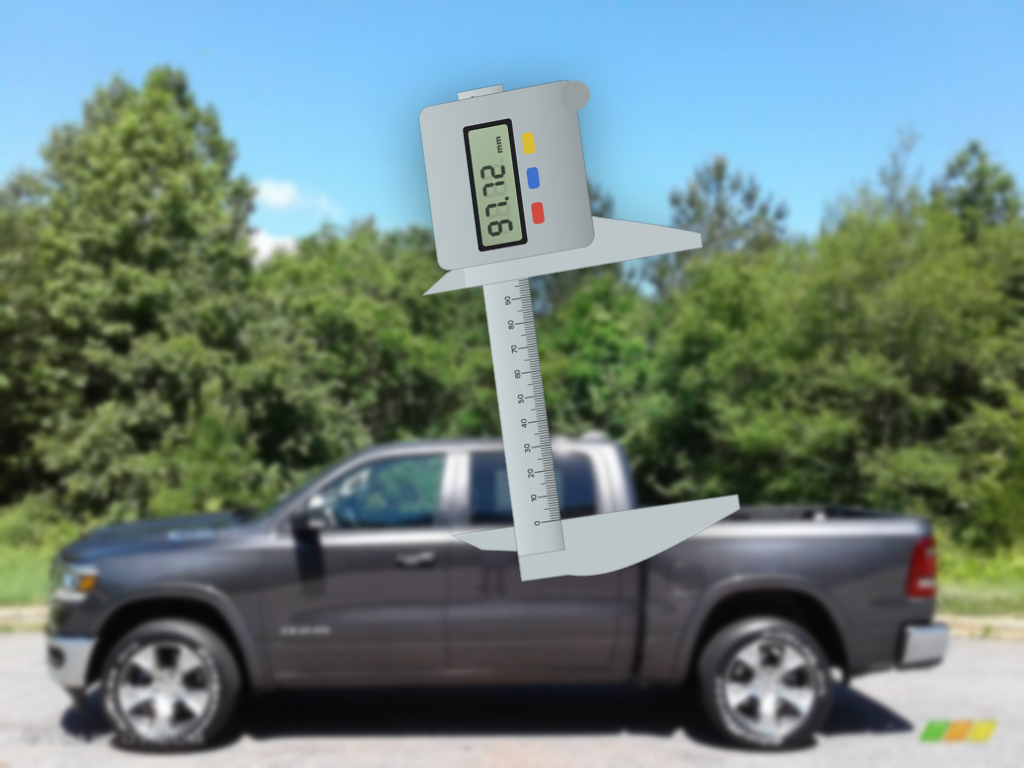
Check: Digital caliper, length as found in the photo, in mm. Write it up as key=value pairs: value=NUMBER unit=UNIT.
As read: value=97.72 unit=mm
